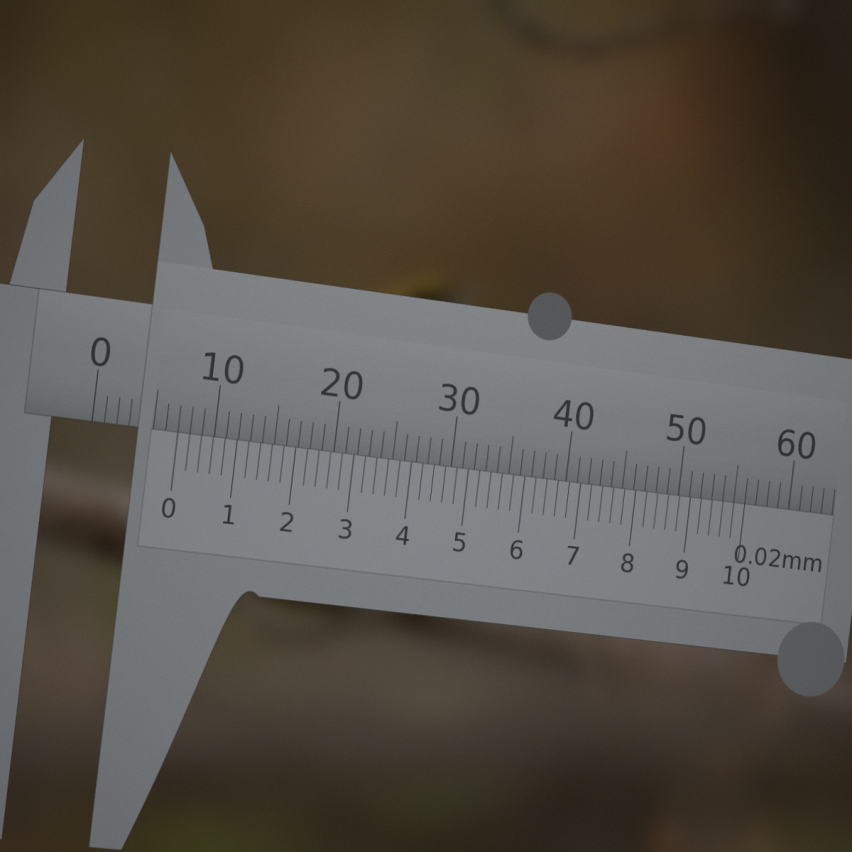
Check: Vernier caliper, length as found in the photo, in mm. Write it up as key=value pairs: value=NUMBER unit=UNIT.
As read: value=7.0 unit=mm
